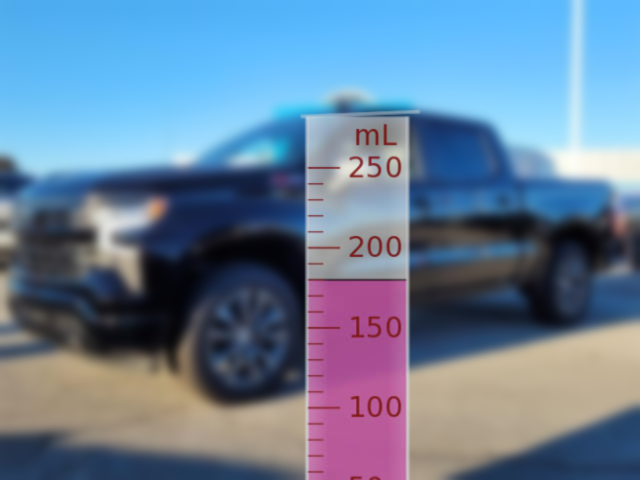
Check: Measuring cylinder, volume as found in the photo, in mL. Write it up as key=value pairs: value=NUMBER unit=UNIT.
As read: value=180 unit=mL
